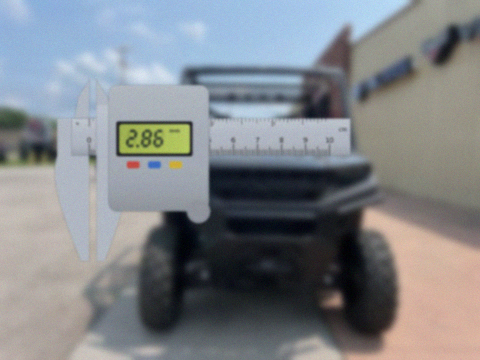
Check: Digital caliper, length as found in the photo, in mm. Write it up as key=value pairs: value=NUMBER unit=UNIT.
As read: value=2.86 unit=mm
